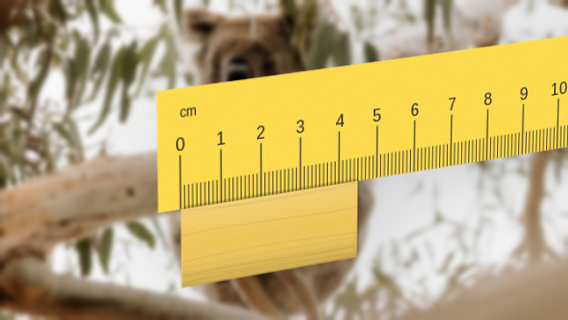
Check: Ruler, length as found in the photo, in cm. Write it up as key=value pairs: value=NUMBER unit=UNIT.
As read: value=4.5 unit=cm
